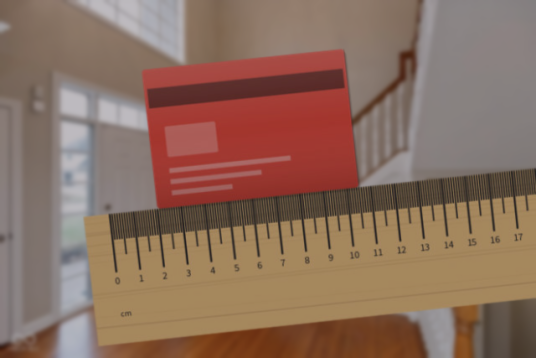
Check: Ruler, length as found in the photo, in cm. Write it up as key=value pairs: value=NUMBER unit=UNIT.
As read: value=8.5 unit=cm
